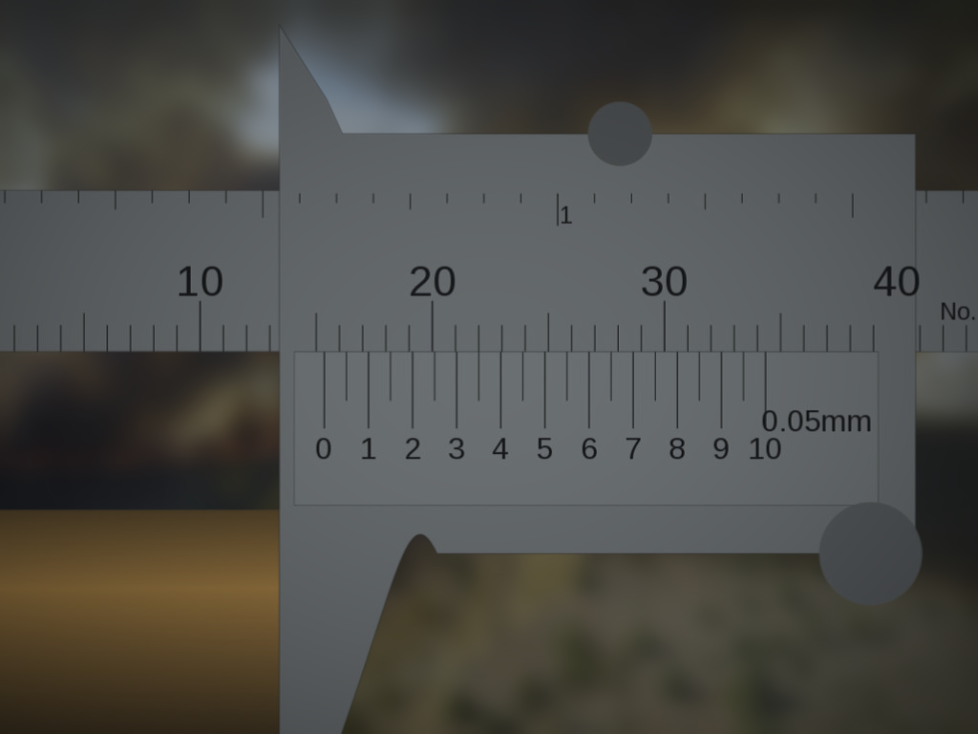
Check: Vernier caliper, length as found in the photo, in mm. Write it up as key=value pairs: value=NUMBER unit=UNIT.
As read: value=15.35 unit=mm
